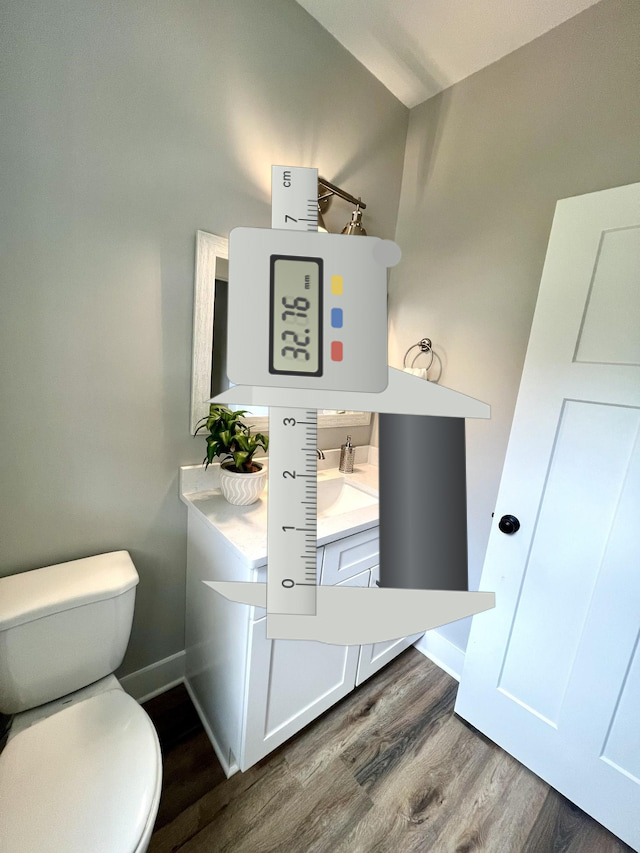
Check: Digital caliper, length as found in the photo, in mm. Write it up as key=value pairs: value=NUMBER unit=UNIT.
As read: value=32.76 unit=mm
